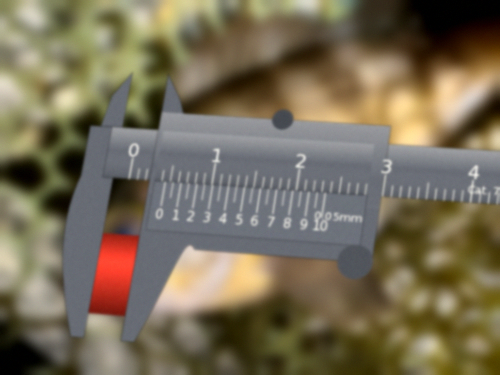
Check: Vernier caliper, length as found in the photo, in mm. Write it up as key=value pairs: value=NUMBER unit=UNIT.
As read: value=4.4 unit=mm
